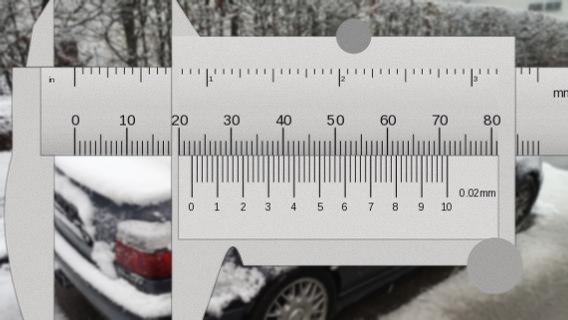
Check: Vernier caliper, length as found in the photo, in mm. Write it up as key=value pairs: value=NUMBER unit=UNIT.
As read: value=22.5 unit=mm
